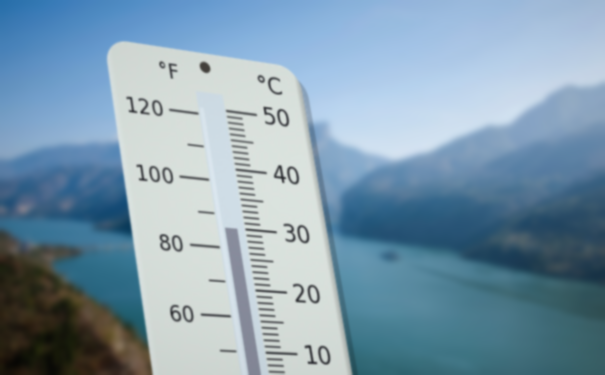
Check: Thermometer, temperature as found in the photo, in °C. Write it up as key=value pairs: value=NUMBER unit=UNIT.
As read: value=30 unit=°C
